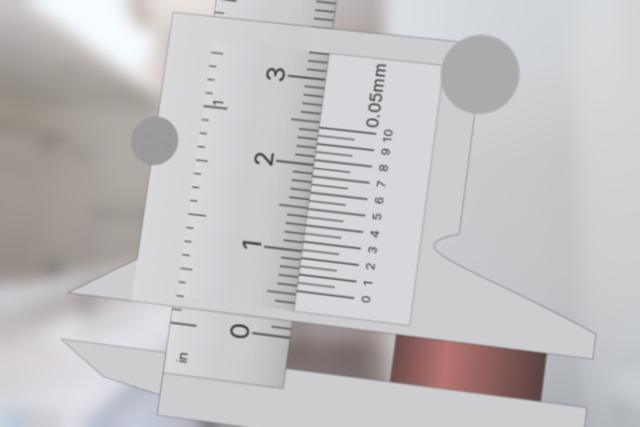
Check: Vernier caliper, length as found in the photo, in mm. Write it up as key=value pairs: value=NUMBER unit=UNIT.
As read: value=5.4 unit=mm
